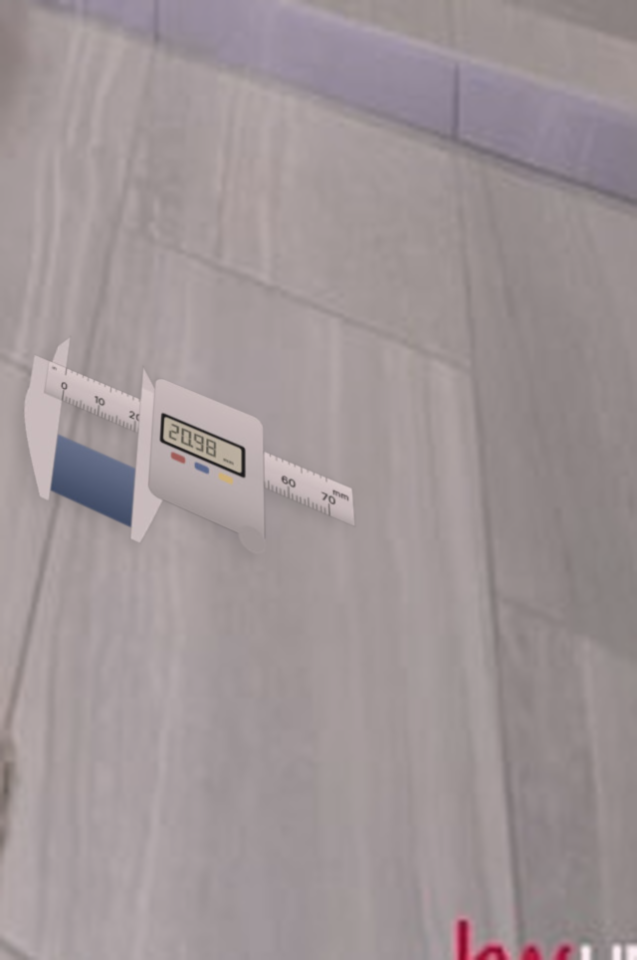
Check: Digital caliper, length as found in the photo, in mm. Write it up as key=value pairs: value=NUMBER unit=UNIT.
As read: value=20.98 unit=mm
